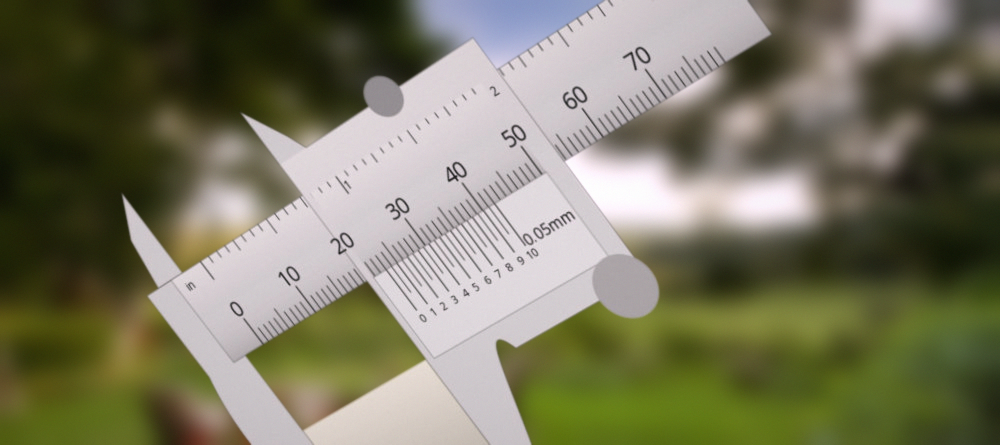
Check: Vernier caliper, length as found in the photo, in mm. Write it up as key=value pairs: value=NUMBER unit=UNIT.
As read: value=23.0 unit=mm
